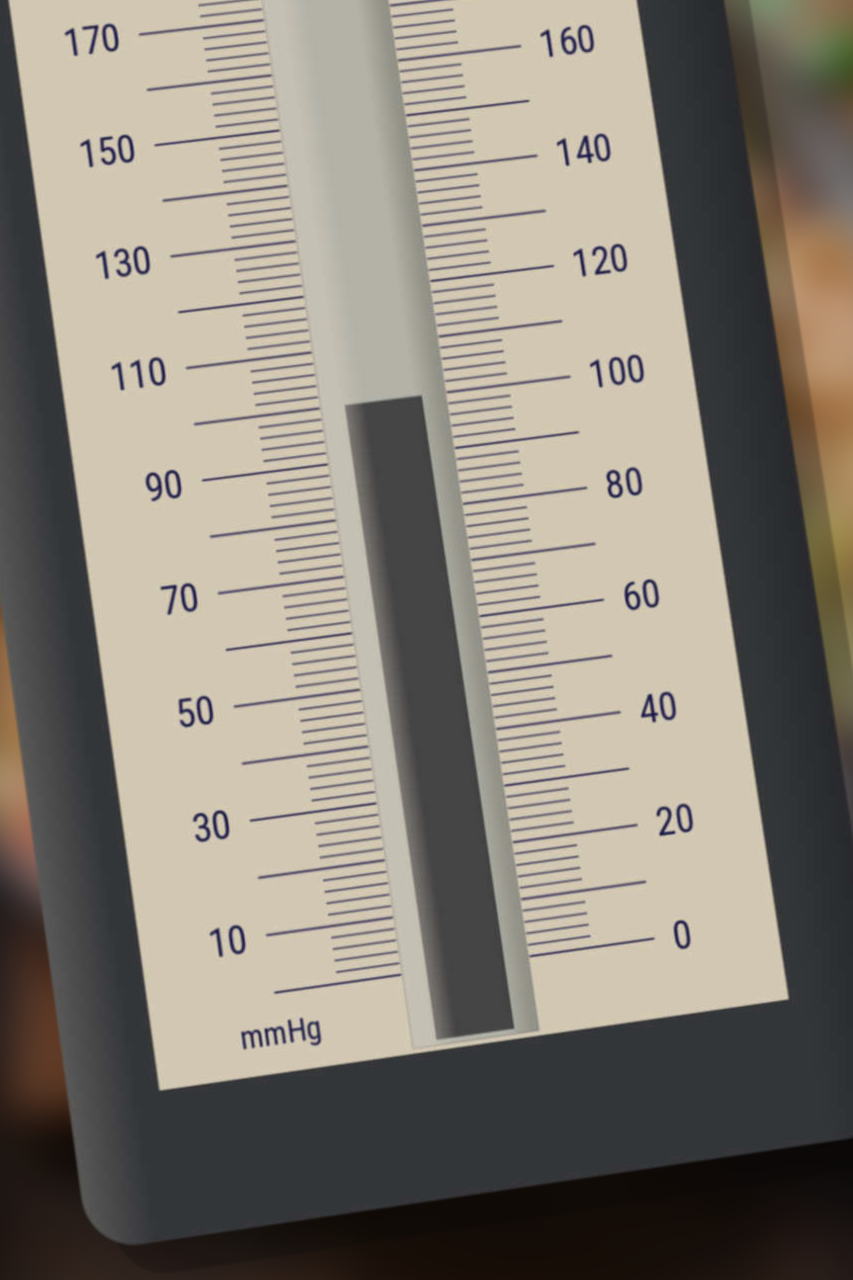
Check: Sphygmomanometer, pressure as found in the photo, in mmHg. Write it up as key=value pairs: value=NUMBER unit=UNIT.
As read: value=100 unit=mmHg
